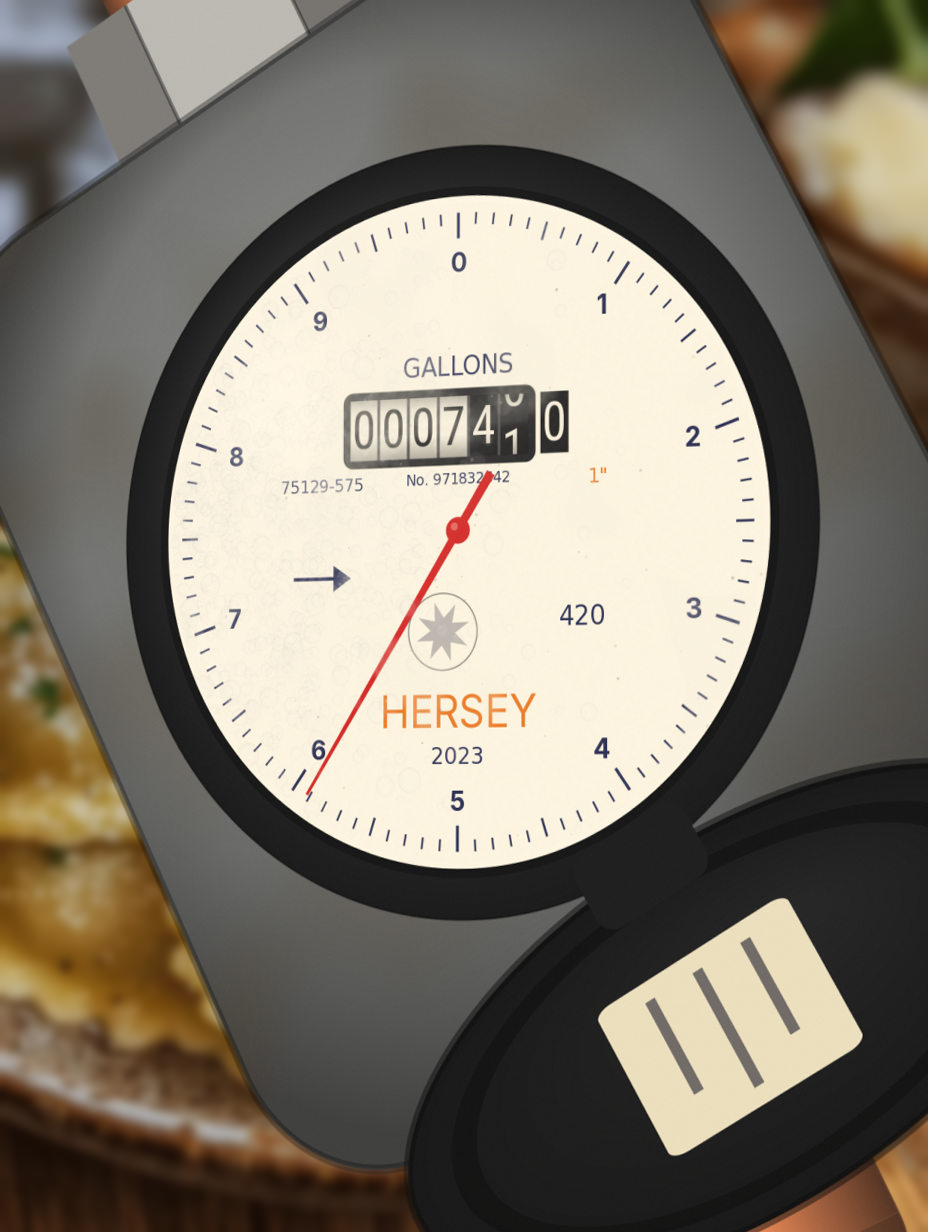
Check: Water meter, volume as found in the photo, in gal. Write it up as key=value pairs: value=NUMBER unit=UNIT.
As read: value=7405.9 unit=gal
